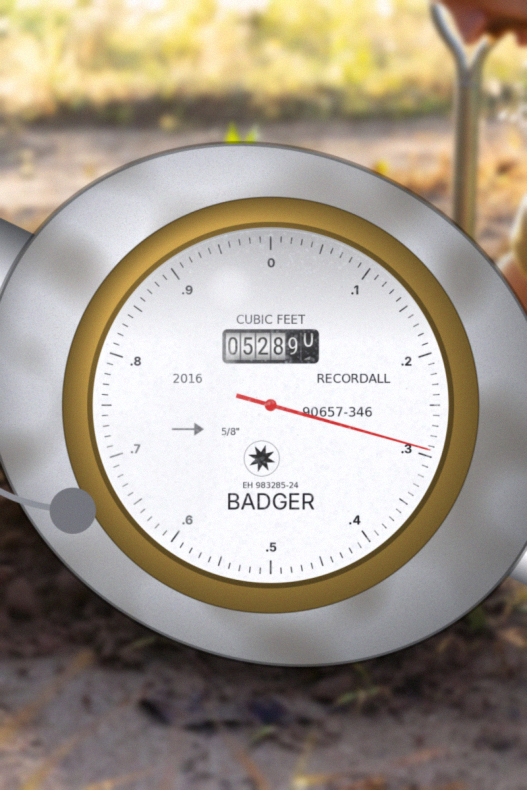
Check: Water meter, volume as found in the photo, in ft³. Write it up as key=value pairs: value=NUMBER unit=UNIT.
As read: value=52890.29 unit=ft³
